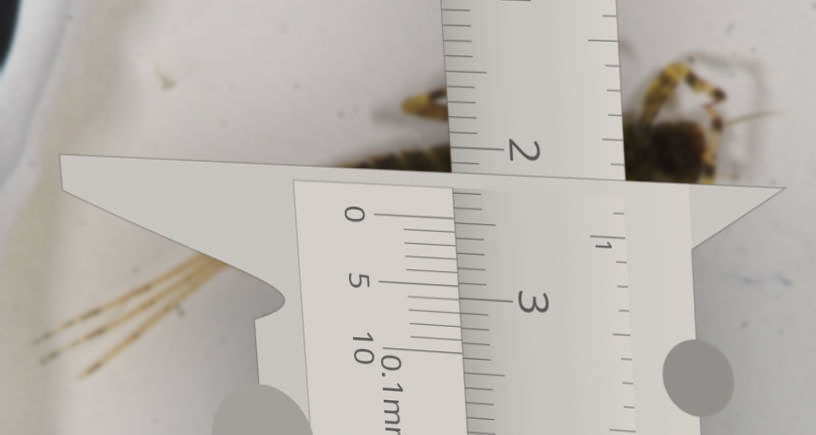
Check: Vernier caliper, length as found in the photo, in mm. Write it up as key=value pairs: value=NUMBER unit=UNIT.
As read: value=24.7 unit=mm
